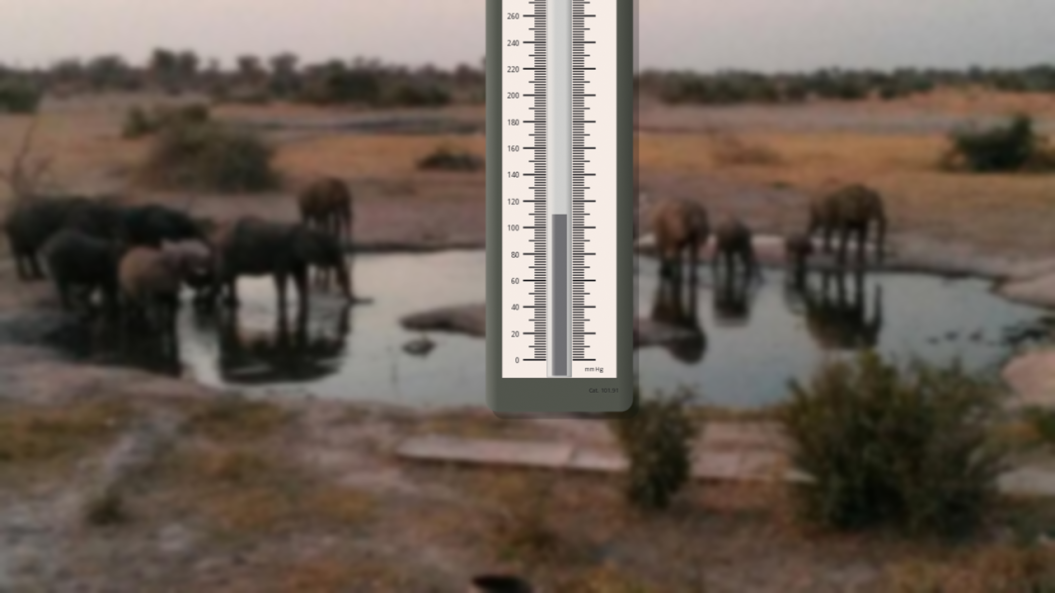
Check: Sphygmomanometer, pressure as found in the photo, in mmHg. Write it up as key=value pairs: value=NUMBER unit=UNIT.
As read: value=110 unit=mmHg
